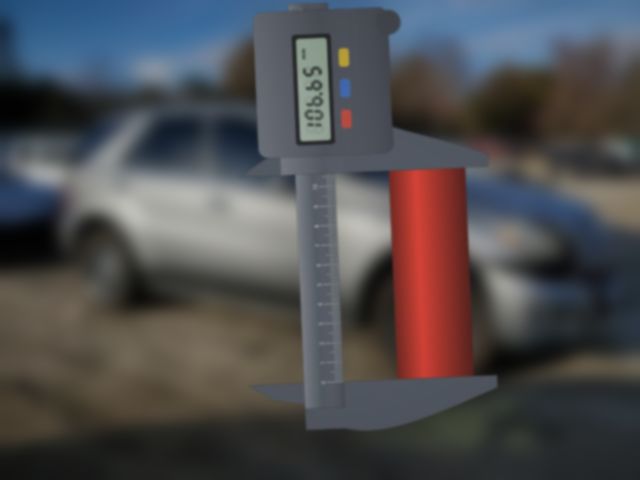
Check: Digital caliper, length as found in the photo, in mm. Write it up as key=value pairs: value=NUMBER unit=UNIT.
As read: value=106.65 unit=mm
